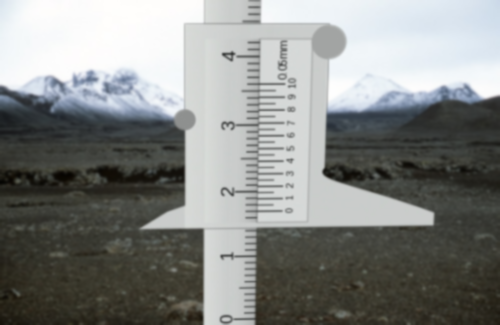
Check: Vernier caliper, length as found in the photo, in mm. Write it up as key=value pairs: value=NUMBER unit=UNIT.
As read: value=17.0 unit=mm
